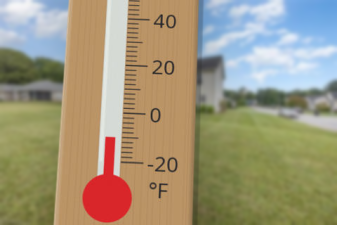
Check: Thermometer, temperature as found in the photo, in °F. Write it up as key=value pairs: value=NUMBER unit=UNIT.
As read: value=-10 unit=°F
